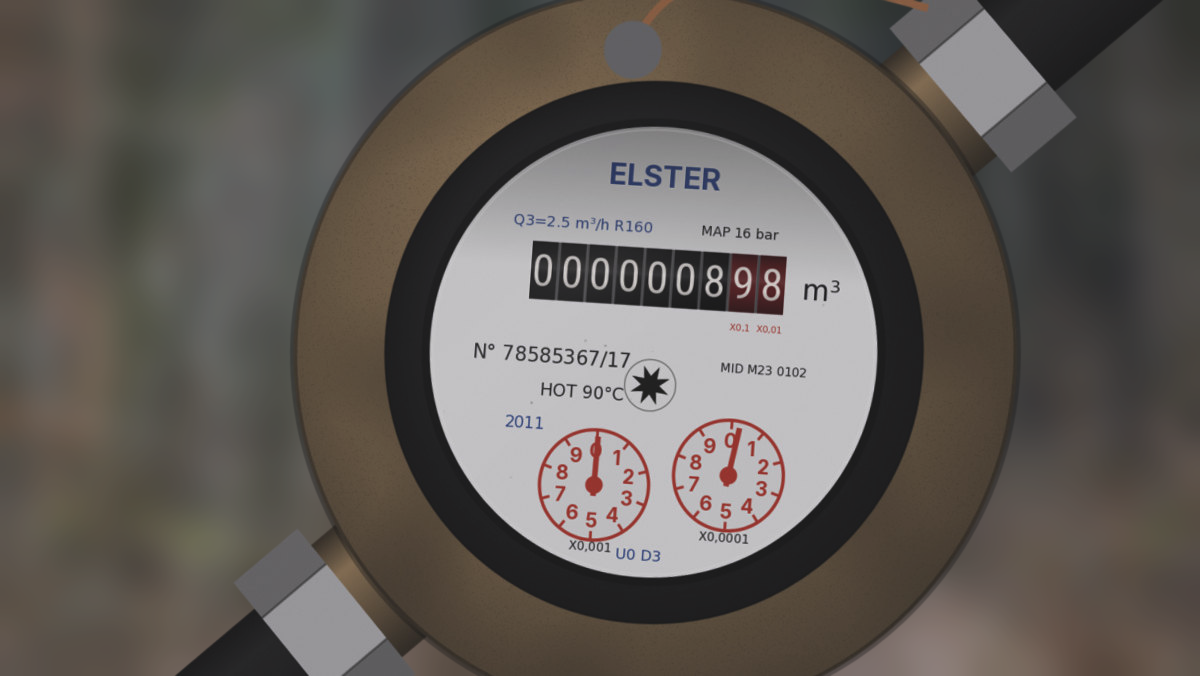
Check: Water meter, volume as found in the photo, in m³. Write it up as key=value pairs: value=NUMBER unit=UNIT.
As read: value=8.9800 unit=m³
